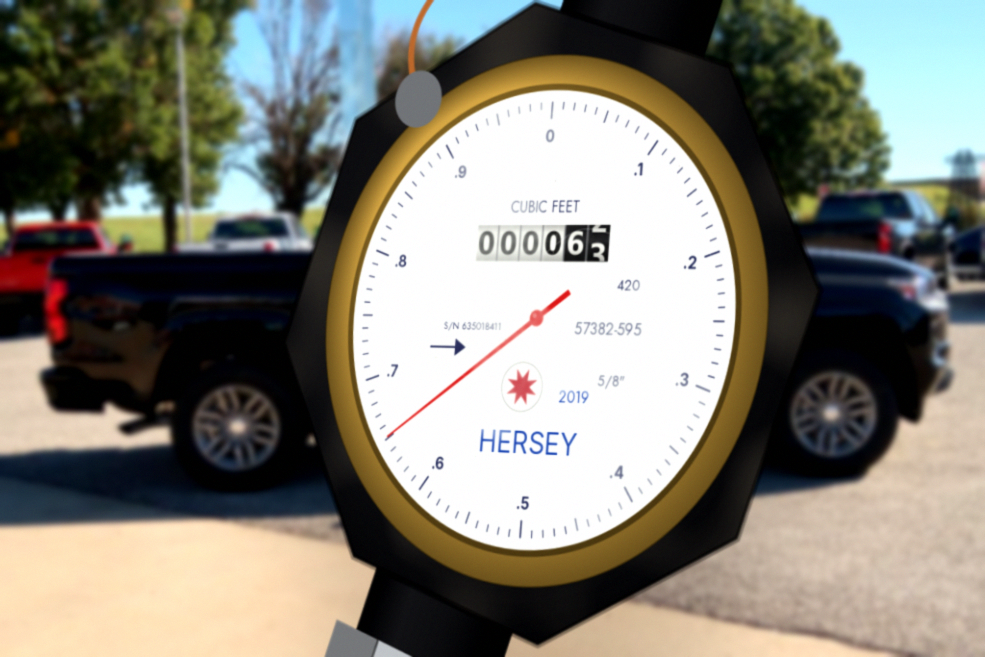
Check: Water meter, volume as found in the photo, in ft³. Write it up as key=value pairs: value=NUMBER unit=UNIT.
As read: value=62.65 unit=ft³
